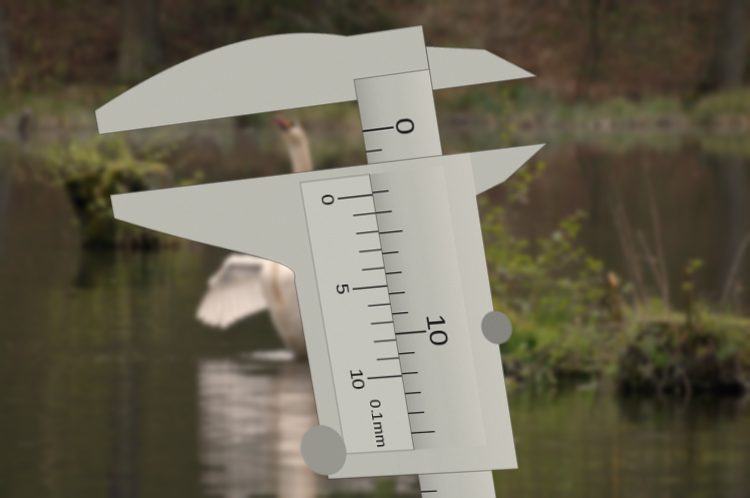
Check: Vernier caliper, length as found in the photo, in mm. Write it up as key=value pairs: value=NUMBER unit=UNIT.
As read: value=3.1 unit=mm
